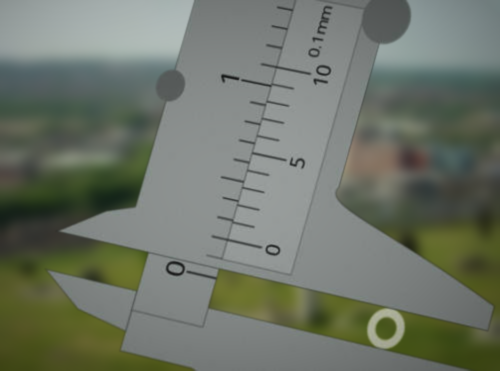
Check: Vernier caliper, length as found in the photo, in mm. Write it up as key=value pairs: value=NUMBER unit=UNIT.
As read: value=2.0 unit=mm
